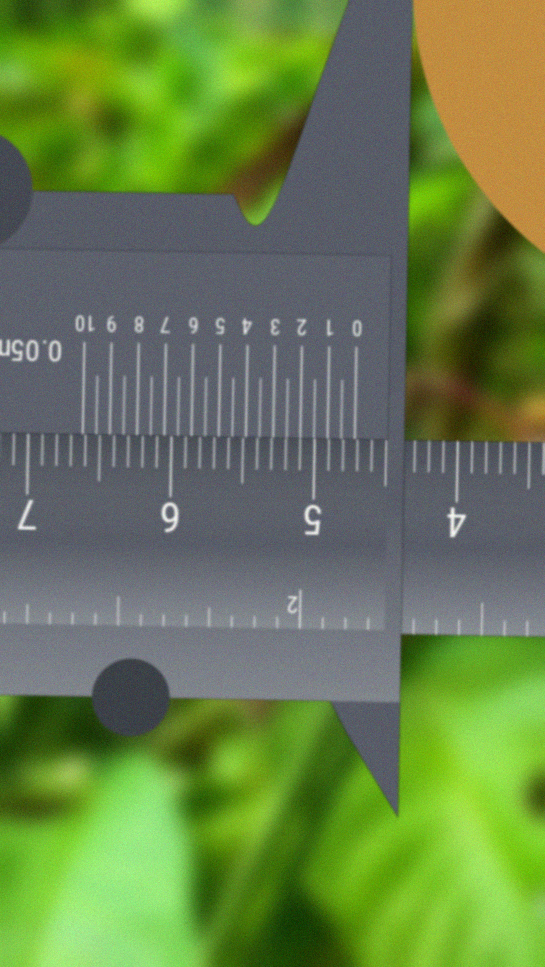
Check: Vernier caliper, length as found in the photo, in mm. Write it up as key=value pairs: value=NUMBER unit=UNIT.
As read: value=47.2 unit=mm
